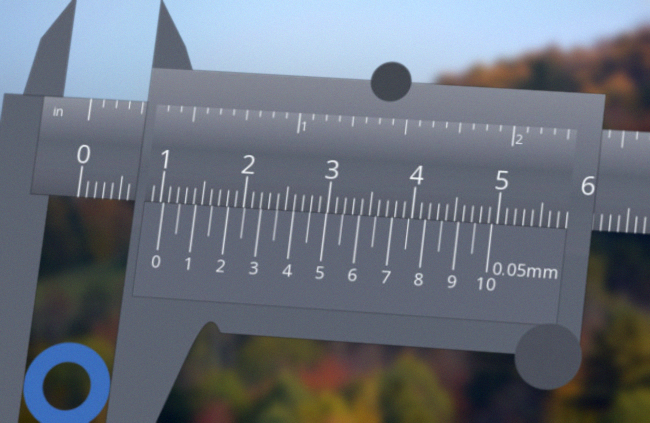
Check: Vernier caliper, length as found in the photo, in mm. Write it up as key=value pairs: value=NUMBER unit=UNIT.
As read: value=10.4 unit=mm
